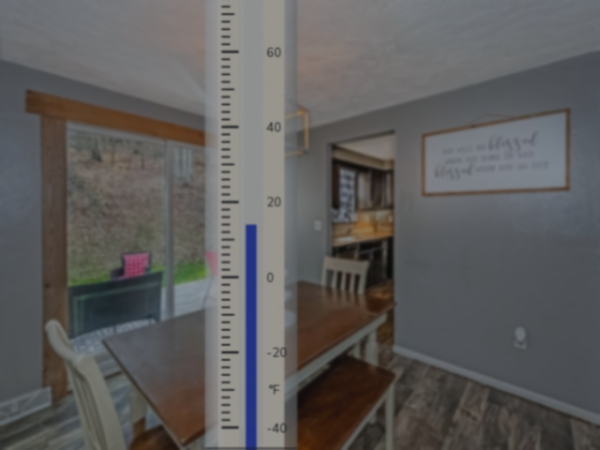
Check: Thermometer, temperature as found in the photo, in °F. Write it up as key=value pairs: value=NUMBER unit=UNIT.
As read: value=14 unit=°F
